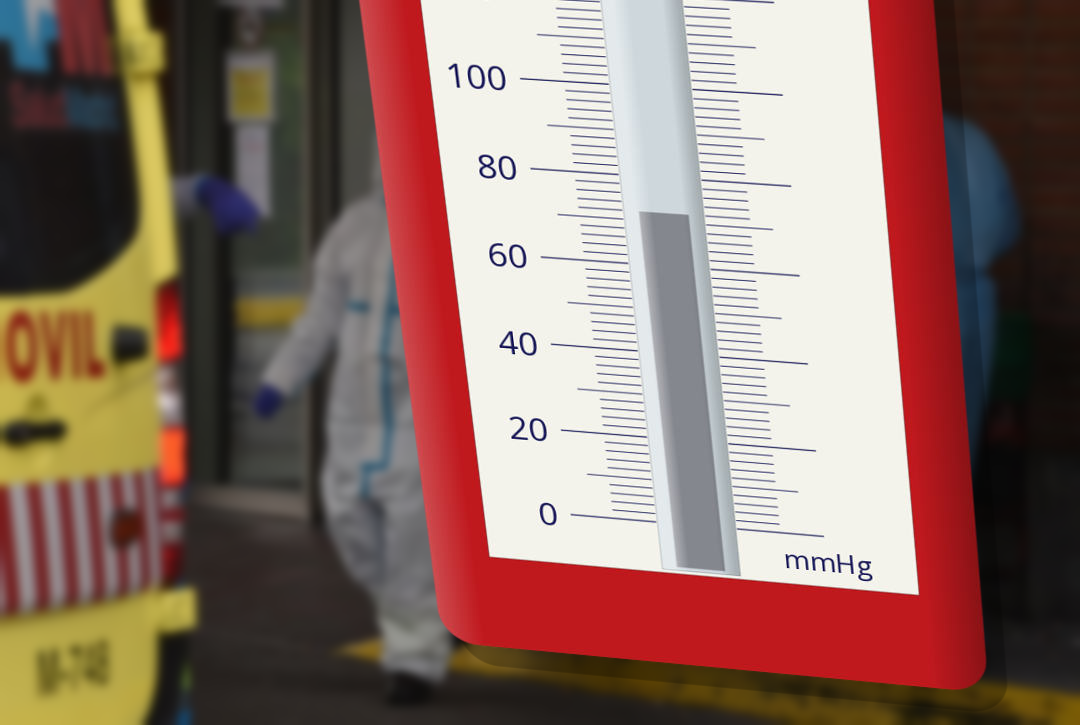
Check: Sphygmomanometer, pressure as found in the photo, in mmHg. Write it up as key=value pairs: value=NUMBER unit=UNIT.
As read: value=72 unit=mmHg
